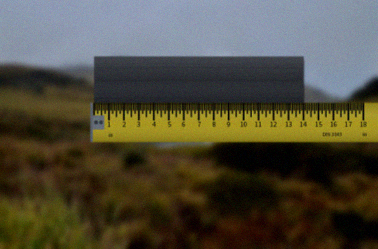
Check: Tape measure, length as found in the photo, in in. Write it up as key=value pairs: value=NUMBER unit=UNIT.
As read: value=14 unit=in
